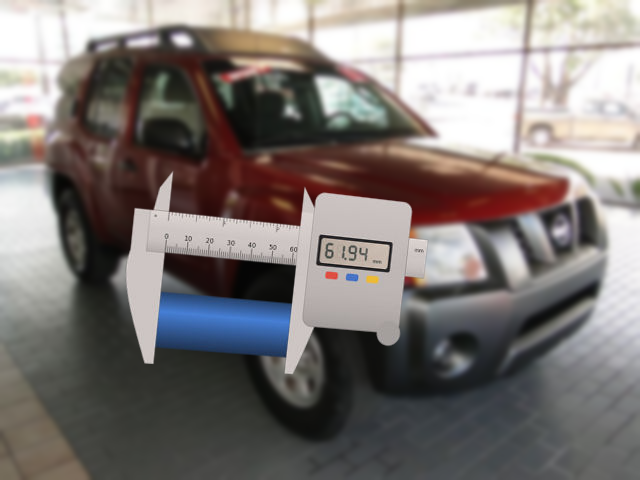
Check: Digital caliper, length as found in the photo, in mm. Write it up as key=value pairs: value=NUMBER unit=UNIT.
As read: value=61.94 unit=mm
